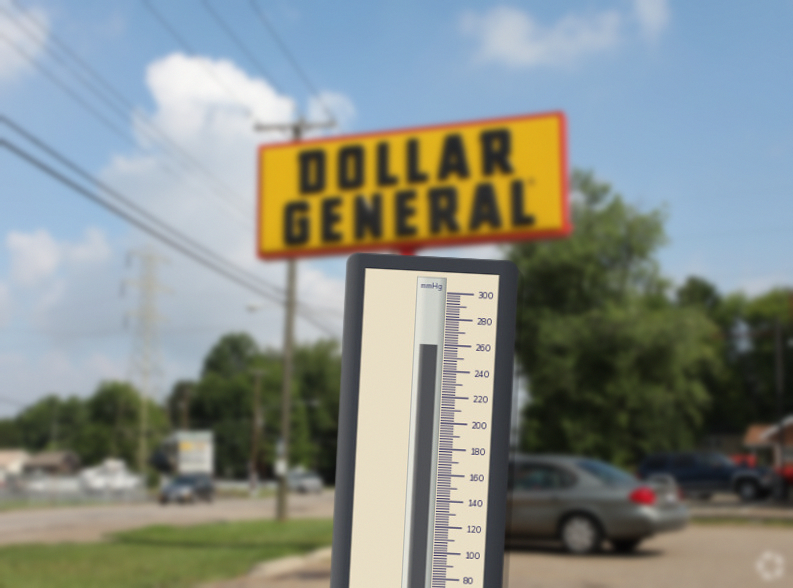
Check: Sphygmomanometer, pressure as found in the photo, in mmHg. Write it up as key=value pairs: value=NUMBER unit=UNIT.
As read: value=260 unit=mmHg
